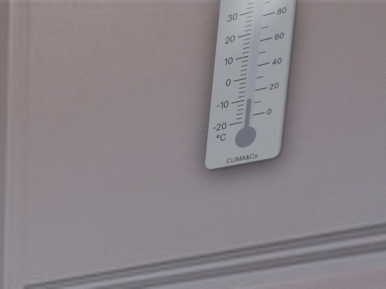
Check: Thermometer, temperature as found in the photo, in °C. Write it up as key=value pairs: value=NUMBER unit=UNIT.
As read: value=-10 unit=°C
